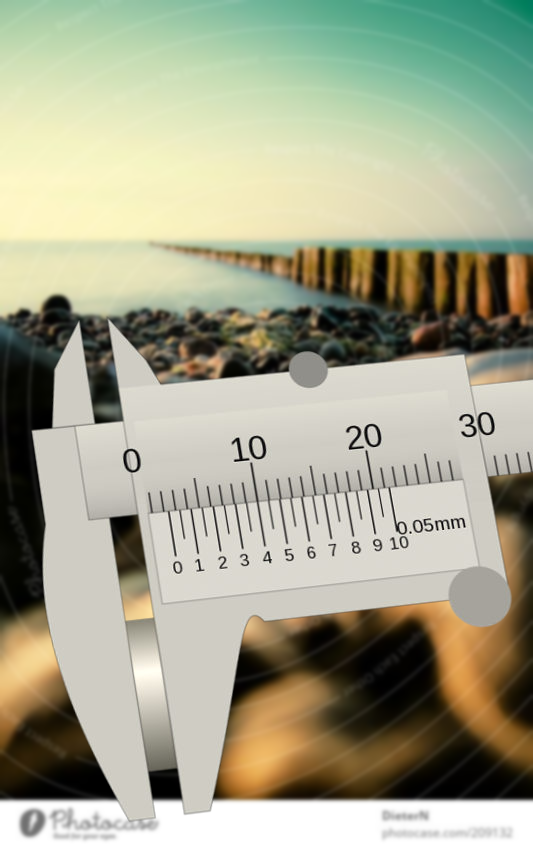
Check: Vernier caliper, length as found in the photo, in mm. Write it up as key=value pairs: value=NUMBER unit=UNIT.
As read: value=2.4 unit=mm
